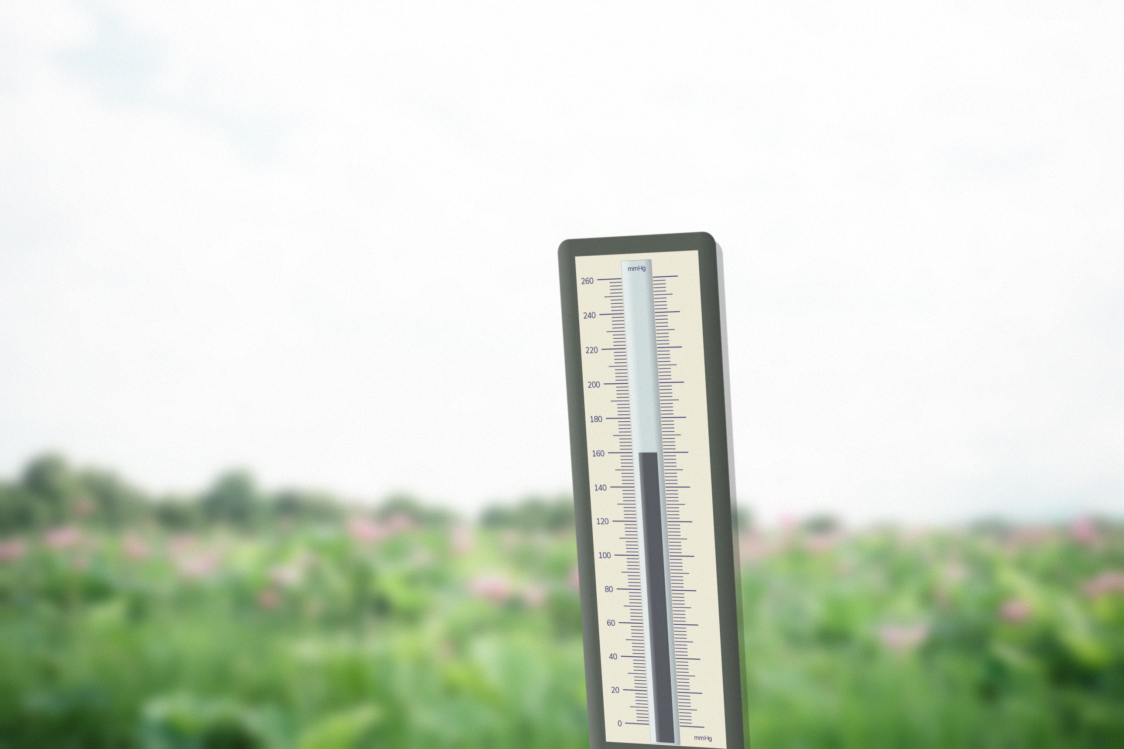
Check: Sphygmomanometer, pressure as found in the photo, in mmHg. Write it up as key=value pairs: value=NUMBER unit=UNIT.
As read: value=160 unit=mmHg
